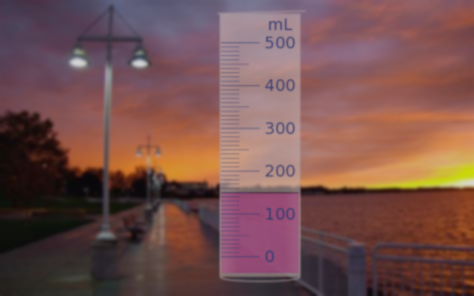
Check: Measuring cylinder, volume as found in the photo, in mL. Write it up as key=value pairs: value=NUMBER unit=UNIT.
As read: value=150 unit=mL
